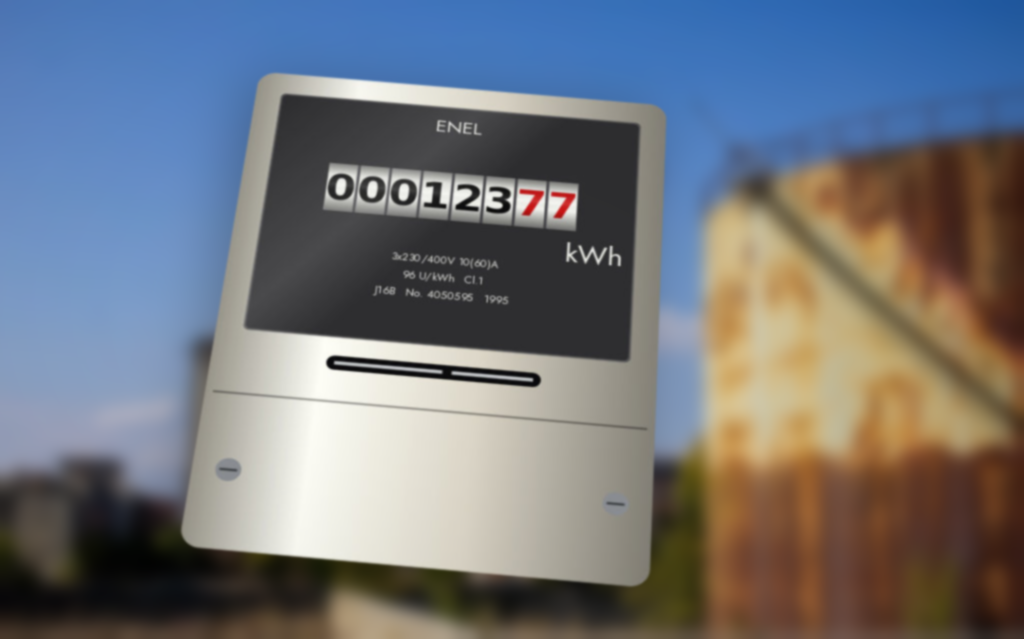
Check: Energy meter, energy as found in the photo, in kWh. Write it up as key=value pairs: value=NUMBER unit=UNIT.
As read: value=123.77 unit=kWh
